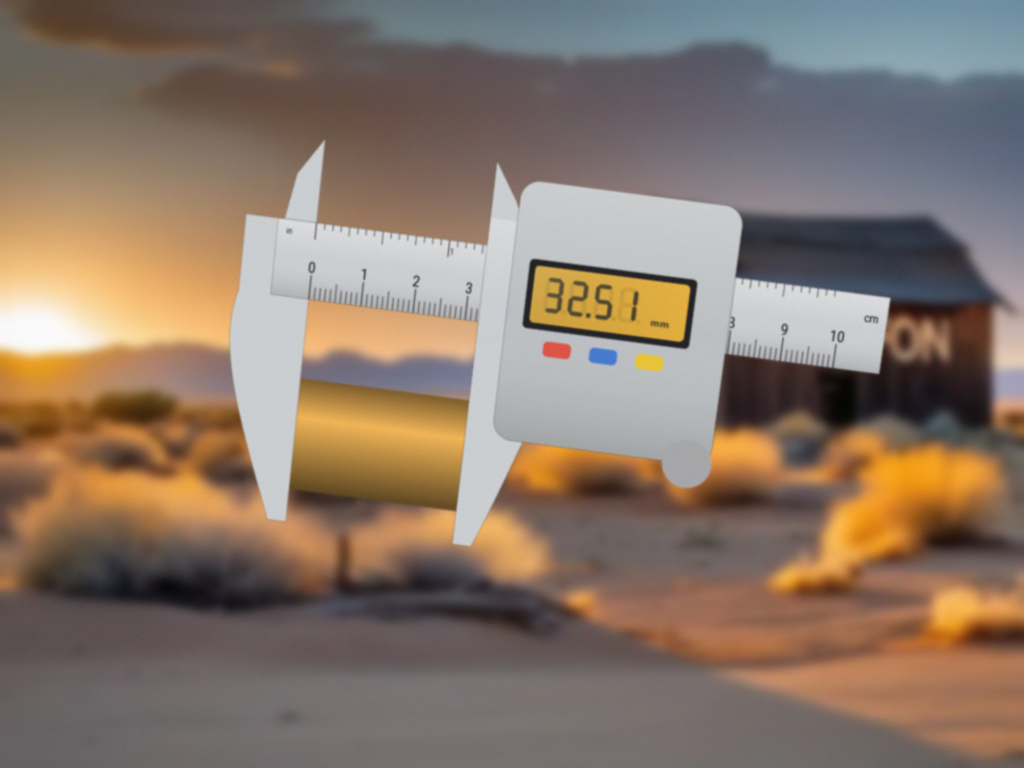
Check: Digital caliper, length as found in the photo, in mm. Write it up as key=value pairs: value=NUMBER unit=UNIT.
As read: value=32.51 unit=mm
